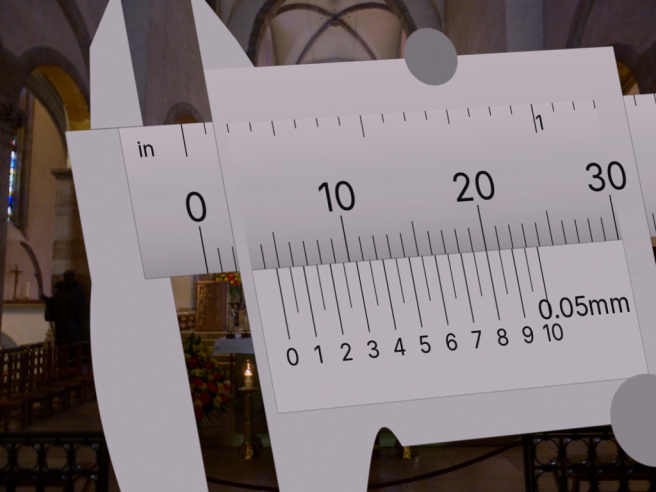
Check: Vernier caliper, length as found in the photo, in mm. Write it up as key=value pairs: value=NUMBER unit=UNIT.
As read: value=4.8 unit=mm
